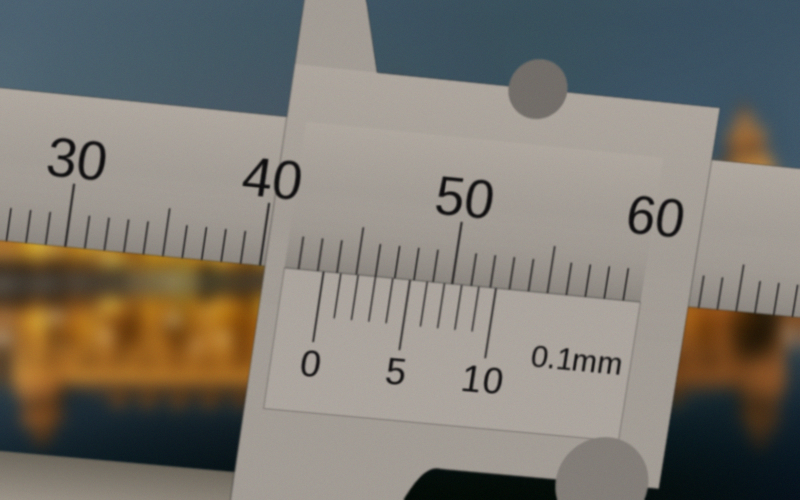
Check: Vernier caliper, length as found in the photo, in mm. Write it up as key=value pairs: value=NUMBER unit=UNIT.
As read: value=43.3 unit=mm
